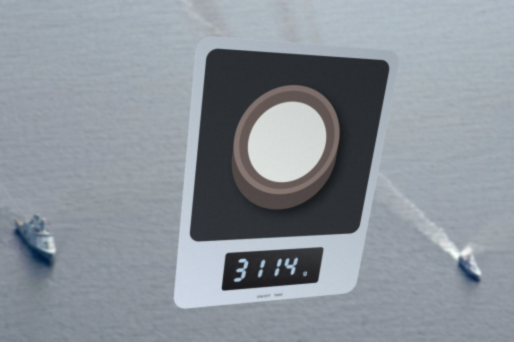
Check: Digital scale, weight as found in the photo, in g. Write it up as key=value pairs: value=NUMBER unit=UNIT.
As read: value=3114 unit=g
